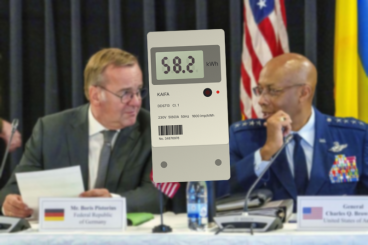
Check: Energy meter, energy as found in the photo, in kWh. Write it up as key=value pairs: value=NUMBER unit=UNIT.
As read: value=58.2 unit=kWh
